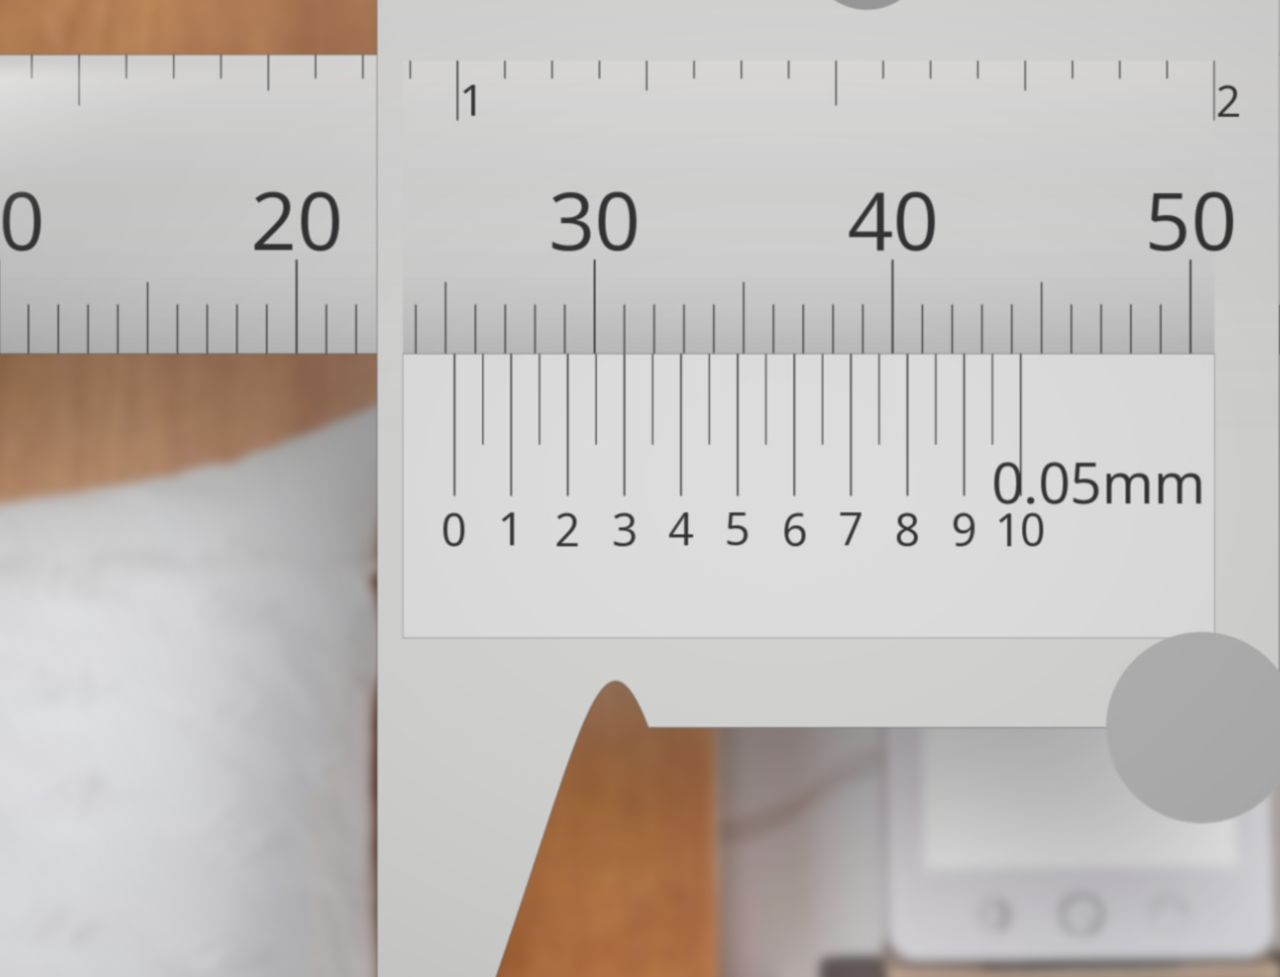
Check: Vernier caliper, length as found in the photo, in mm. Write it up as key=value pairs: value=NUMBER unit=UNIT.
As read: value=25.30 unit=mm
